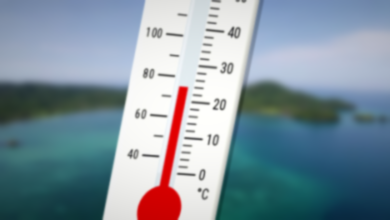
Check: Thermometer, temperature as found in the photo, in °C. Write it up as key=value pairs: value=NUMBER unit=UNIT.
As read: value=24 unit=°C
